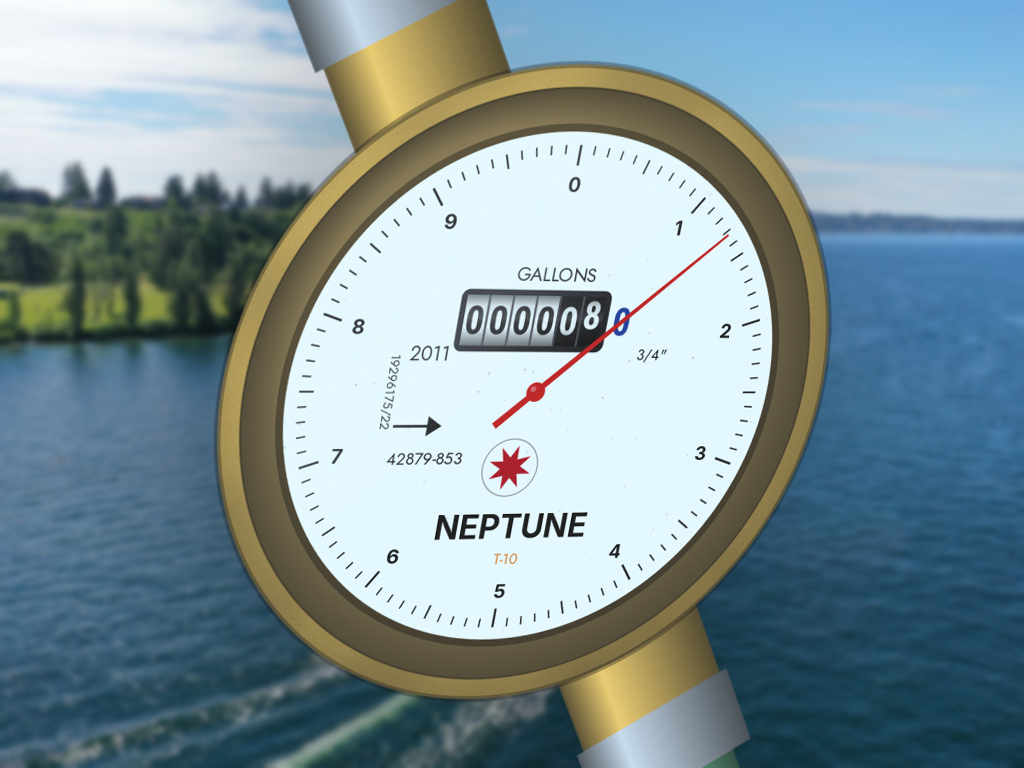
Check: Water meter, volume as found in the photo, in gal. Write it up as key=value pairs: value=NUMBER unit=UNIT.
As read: value=81.3 unit=gal
